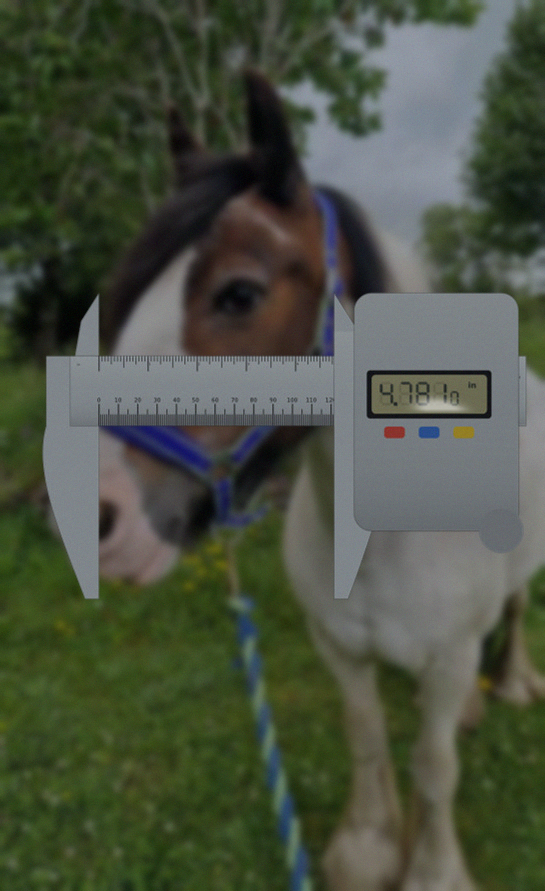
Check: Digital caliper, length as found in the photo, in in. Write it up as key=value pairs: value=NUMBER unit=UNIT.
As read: value=4.7810 unit=in
